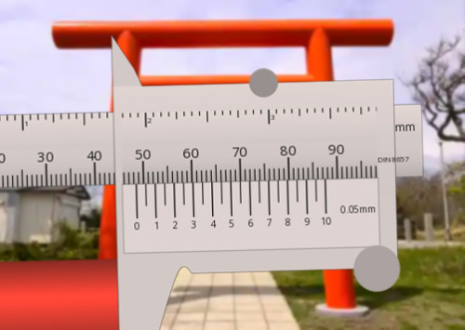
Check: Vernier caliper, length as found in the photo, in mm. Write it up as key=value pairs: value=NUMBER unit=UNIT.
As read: value=48.5 unit=mm
